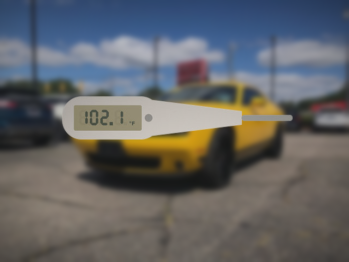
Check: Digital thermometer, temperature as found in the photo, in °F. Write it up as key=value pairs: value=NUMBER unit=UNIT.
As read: value=102.1 unit=°F
